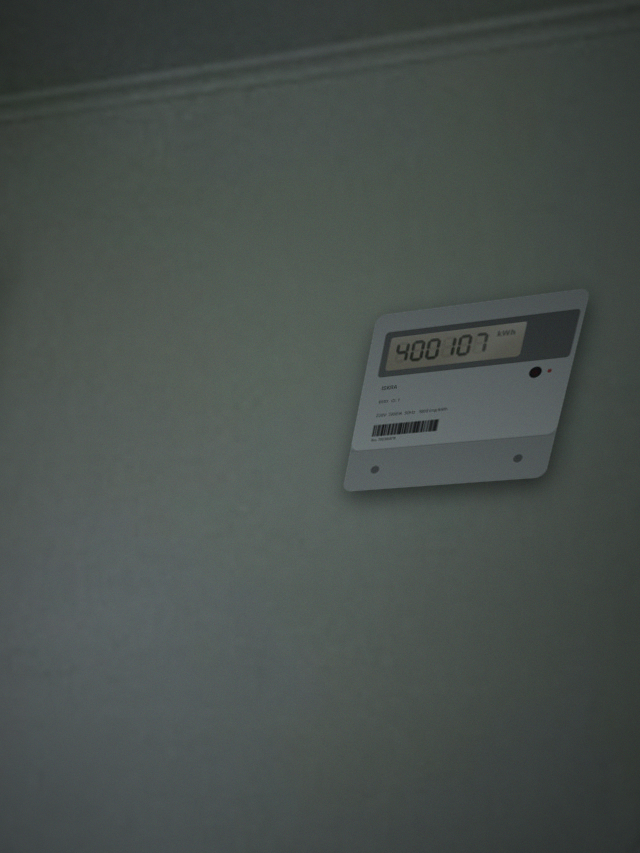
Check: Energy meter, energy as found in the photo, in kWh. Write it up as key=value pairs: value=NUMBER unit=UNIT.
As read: value=400107 unit=kWh
